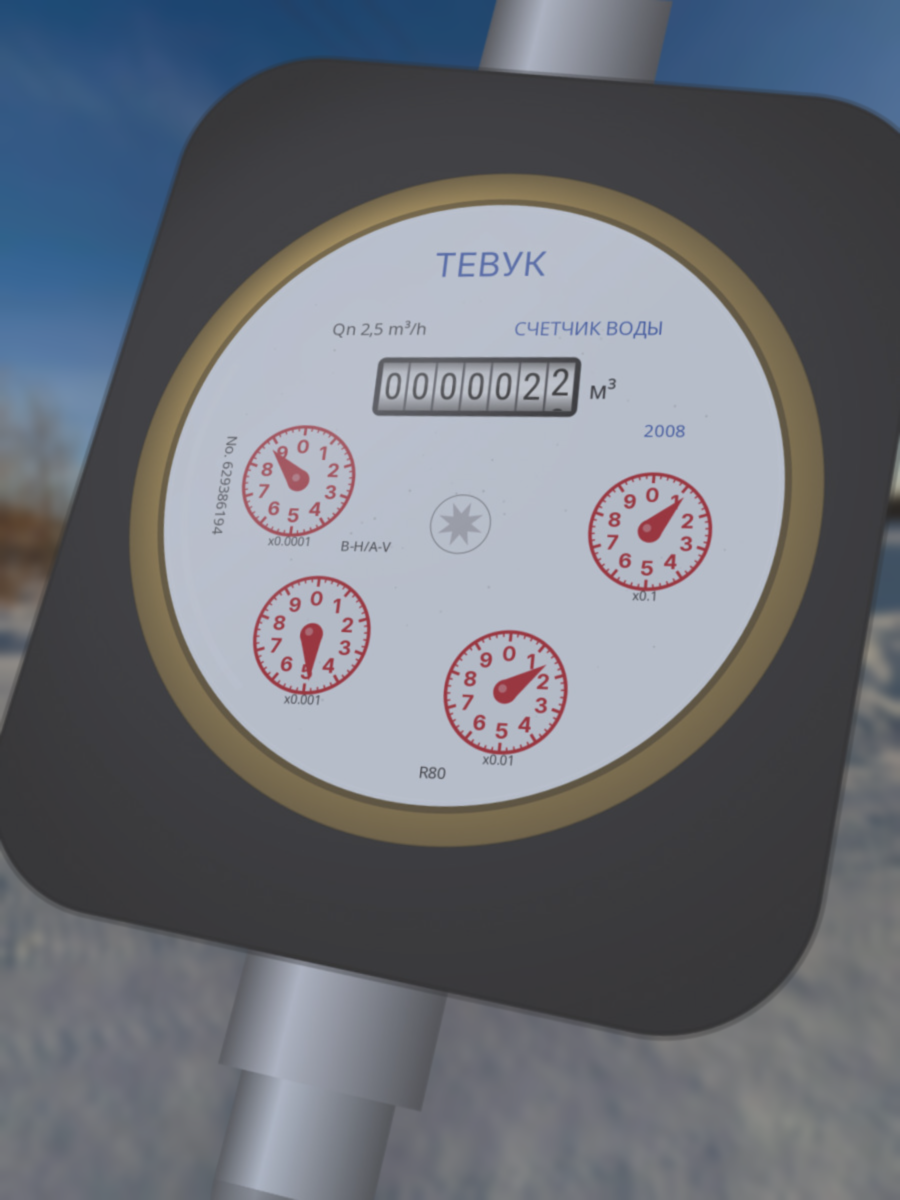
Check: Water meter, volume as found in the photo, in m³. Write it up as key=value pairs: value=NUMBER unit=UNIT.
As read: value=22.1148 unit=m³
